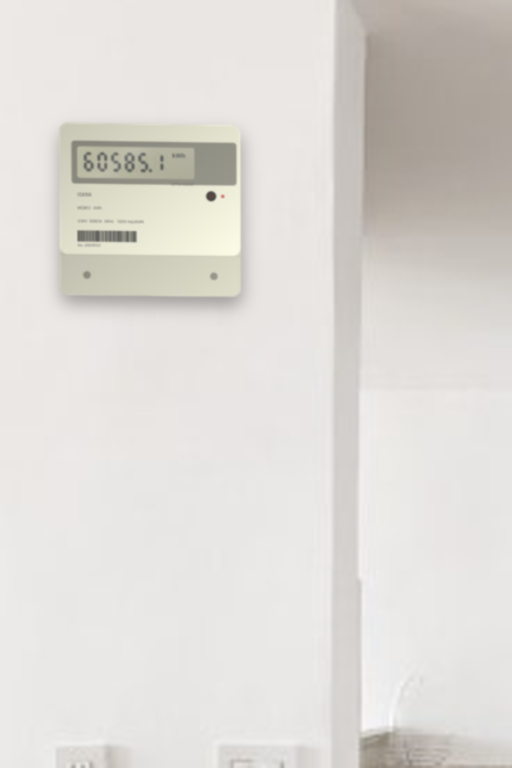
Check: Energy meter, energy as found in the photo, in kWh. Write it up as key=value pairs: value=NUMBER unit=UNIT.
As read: value=60585.1 unit=kWh
